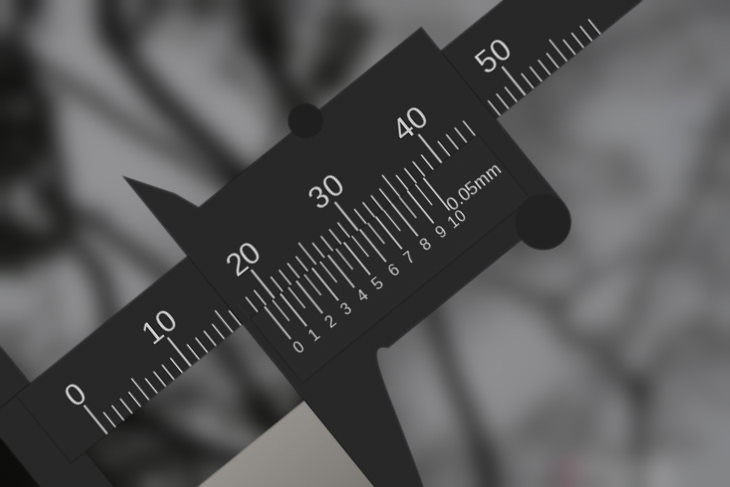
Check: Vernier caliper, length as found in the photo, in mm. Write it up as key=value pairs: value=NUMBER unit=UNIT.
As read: value=18.8 unit=mm
